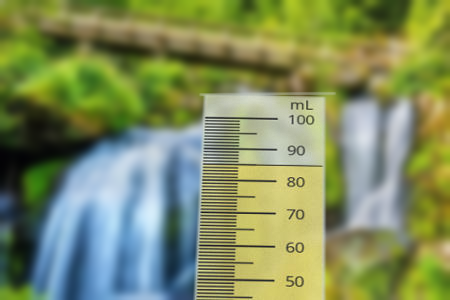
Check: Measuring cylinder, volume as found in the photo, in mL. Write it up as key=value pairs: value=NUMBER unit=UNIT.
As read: value=85 unit=mL
